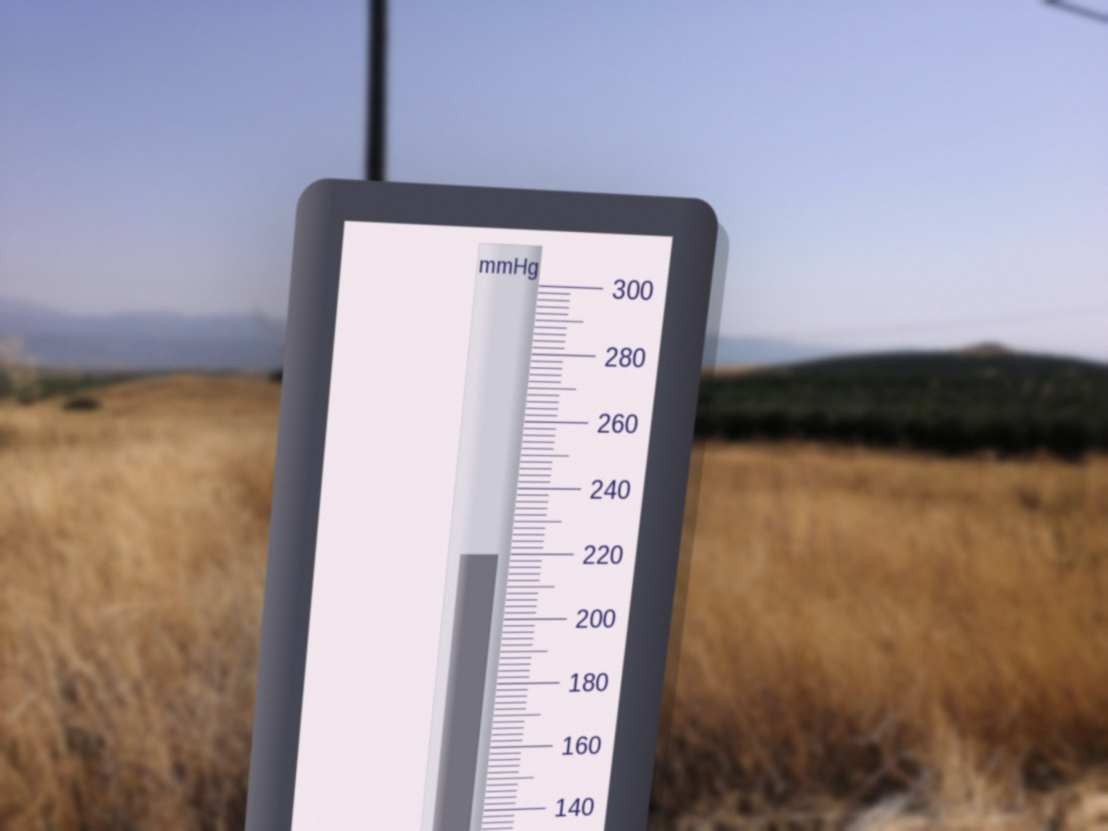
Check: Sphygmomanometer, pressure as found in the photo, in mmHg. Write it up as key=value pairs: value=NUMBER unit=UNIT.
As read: value=220 unit=mmHg
